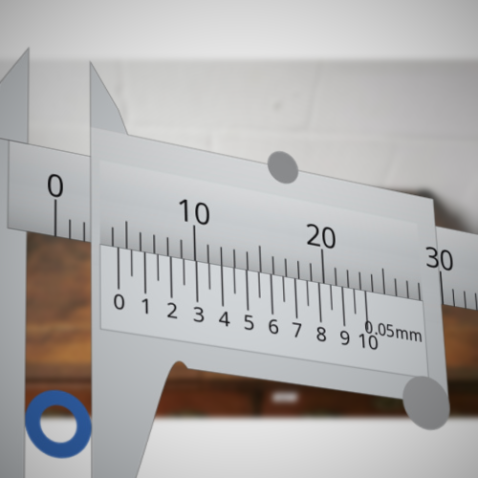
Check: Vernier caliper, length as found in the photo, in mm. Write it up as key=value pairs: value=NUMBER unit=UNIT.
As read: value=4.4 unit=mm
